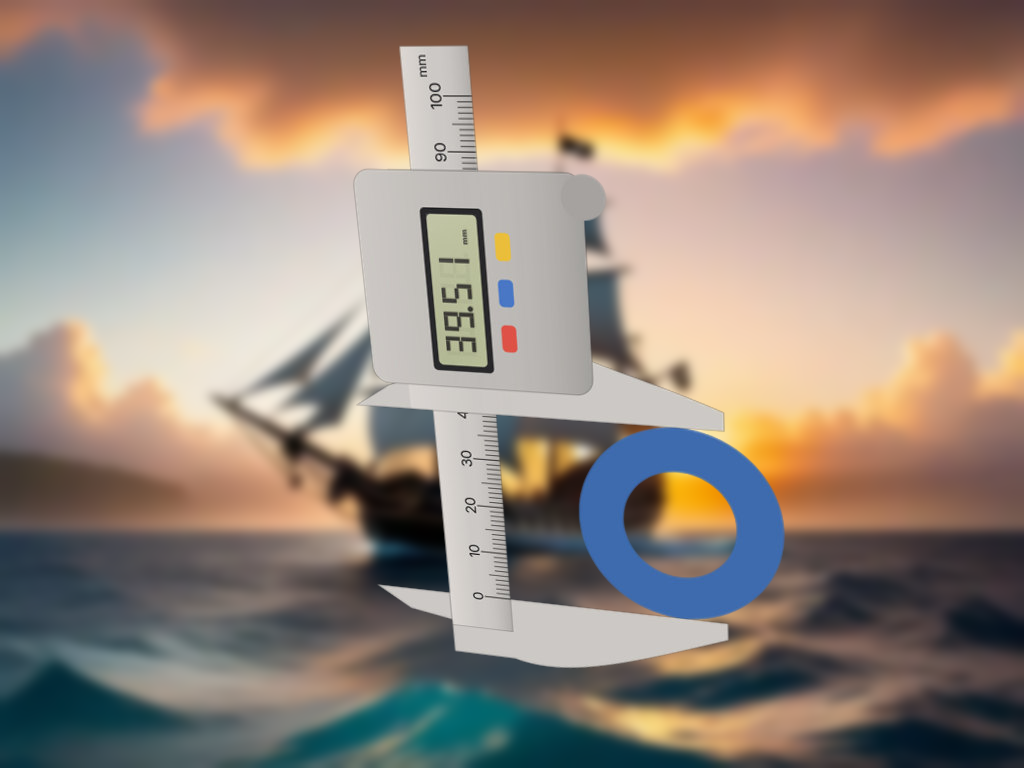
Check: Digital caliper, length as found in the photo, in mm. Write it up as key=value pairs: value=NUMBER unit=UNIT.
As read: value=39.51 unit=mm
